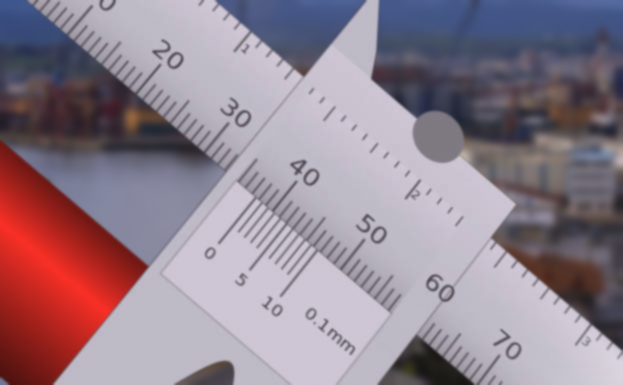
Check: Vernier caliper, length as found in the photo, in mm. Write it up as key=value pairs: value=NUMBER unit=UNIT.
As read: value=37.6 unit=mm
